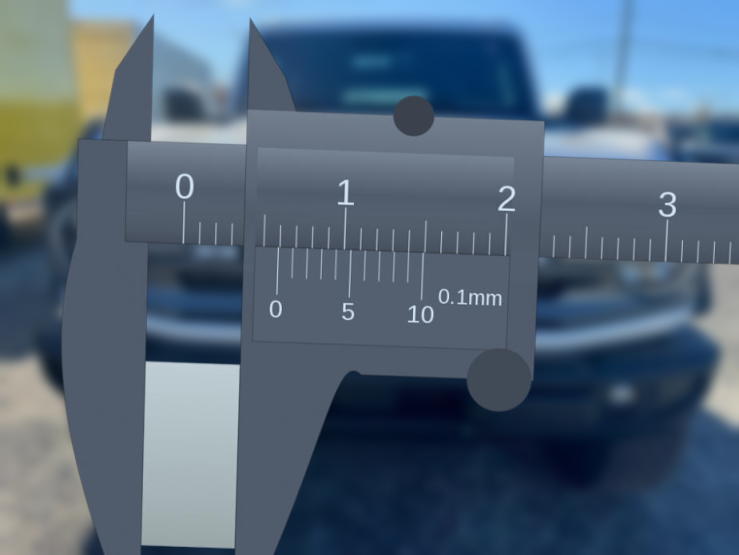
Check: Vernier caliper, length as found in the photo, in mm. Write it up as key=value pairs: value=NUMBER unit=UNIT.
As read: value=5.9 unit=mm
